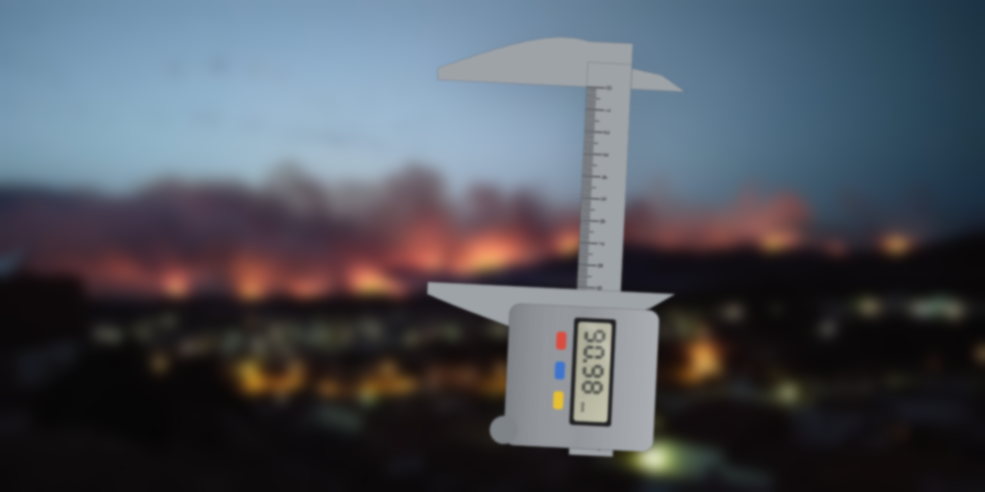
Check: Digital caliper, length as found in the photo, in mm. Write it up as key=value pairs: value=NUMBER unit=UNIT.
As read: value=90.98 unit=mm
